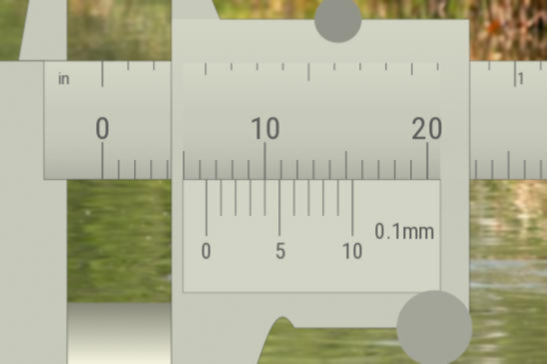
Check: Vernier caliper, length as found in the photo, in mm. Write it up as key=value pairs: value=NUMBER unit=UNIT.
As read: value=6.4 unit=mm
